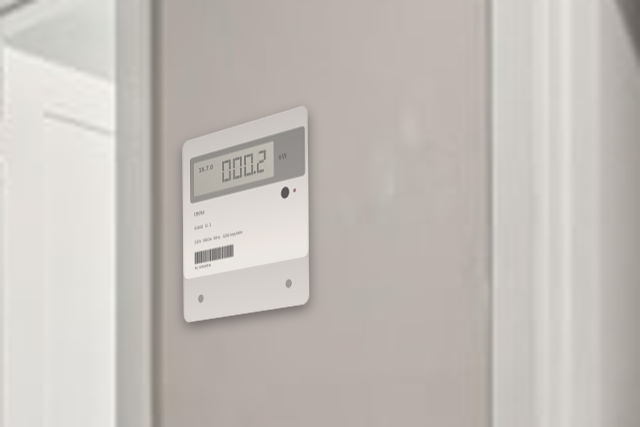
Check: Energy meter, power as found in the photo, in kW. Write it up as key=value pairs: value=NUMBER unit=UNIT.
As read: value=0.2 unit=kW
